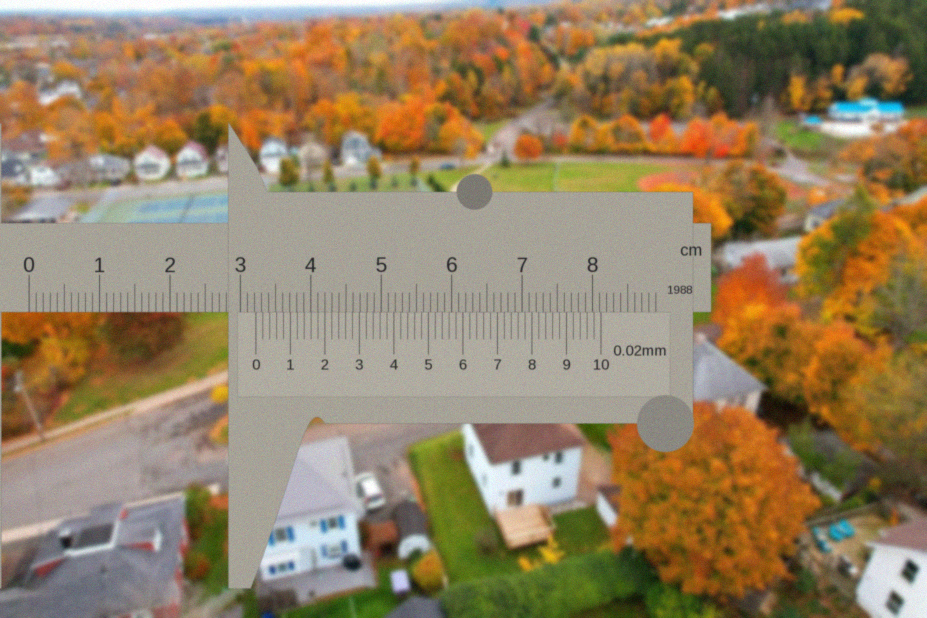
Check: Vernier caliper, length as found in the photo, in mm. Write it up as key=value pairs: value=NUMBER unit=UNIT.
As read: value=32.2 unit=mm
